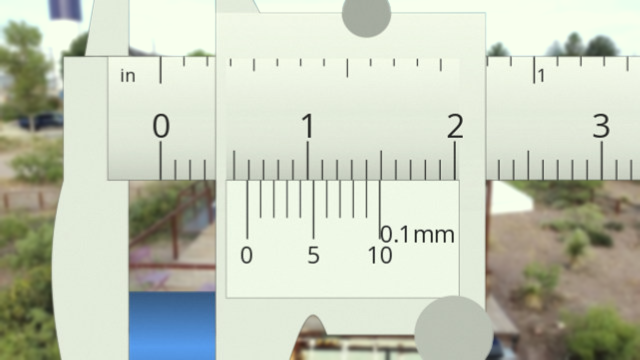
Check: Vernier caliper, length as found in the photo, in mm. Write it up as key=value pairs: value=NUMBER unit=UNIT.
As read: value=5.9 unit=mm
